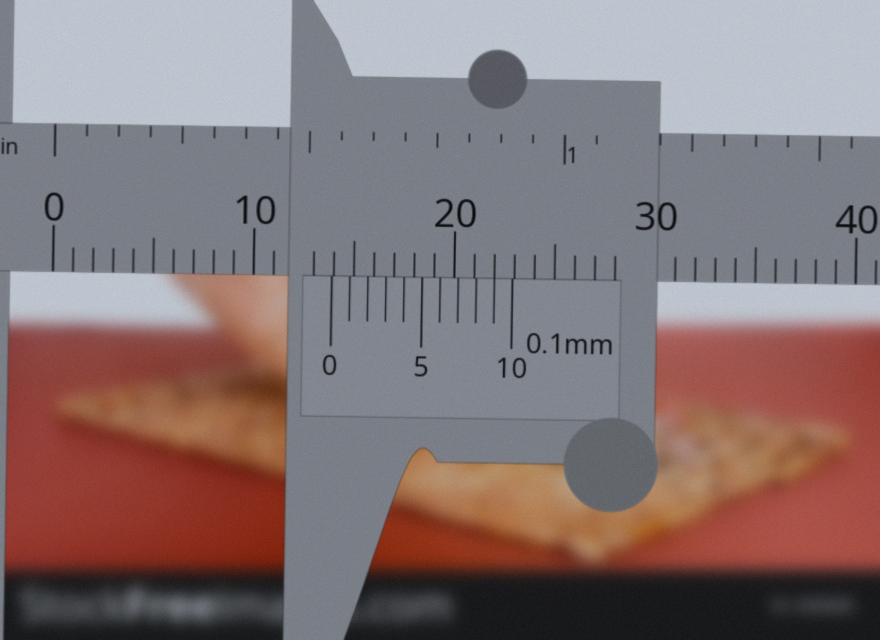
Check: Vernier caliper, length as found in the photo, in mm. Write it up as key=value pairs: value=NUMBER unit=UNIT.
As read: value=13.9 unit=mm
